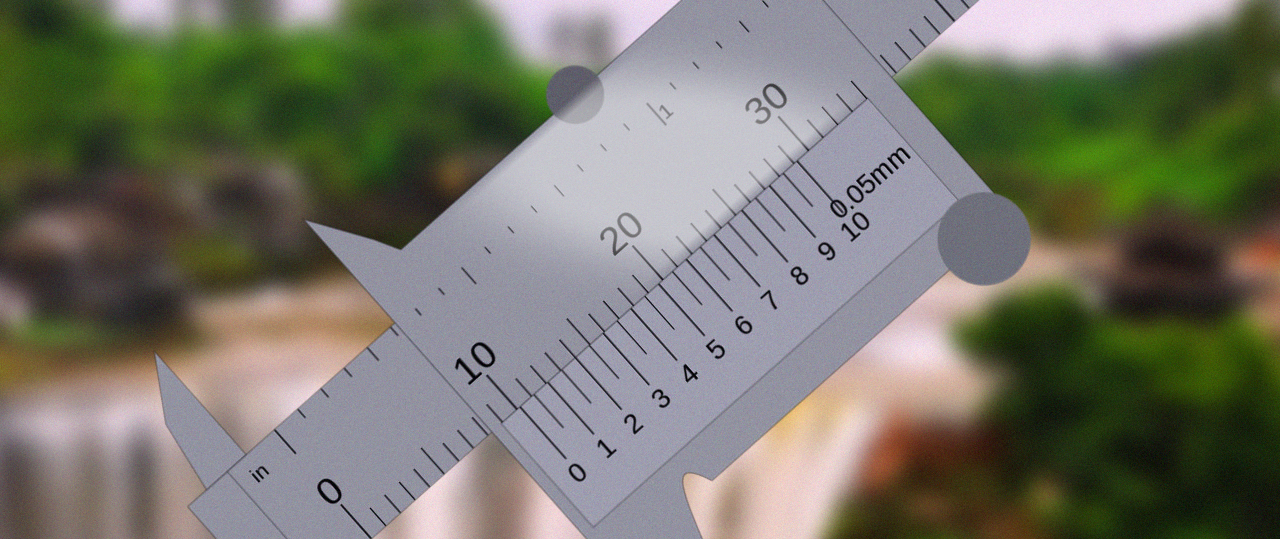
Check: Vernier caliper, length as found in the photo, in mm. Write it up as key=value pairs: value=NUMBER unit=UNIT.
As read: value=10.2 unit=mm
